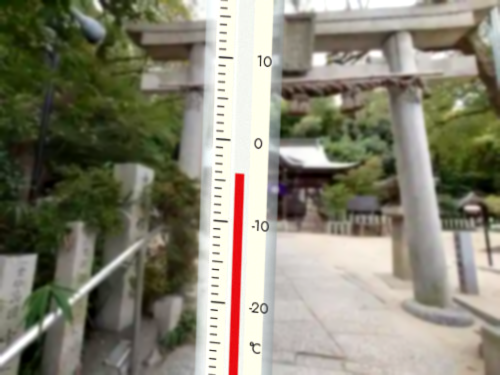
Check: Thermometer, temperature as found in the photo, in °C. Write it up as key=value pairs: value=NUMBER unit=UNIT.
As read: value=-4 unit=°C
